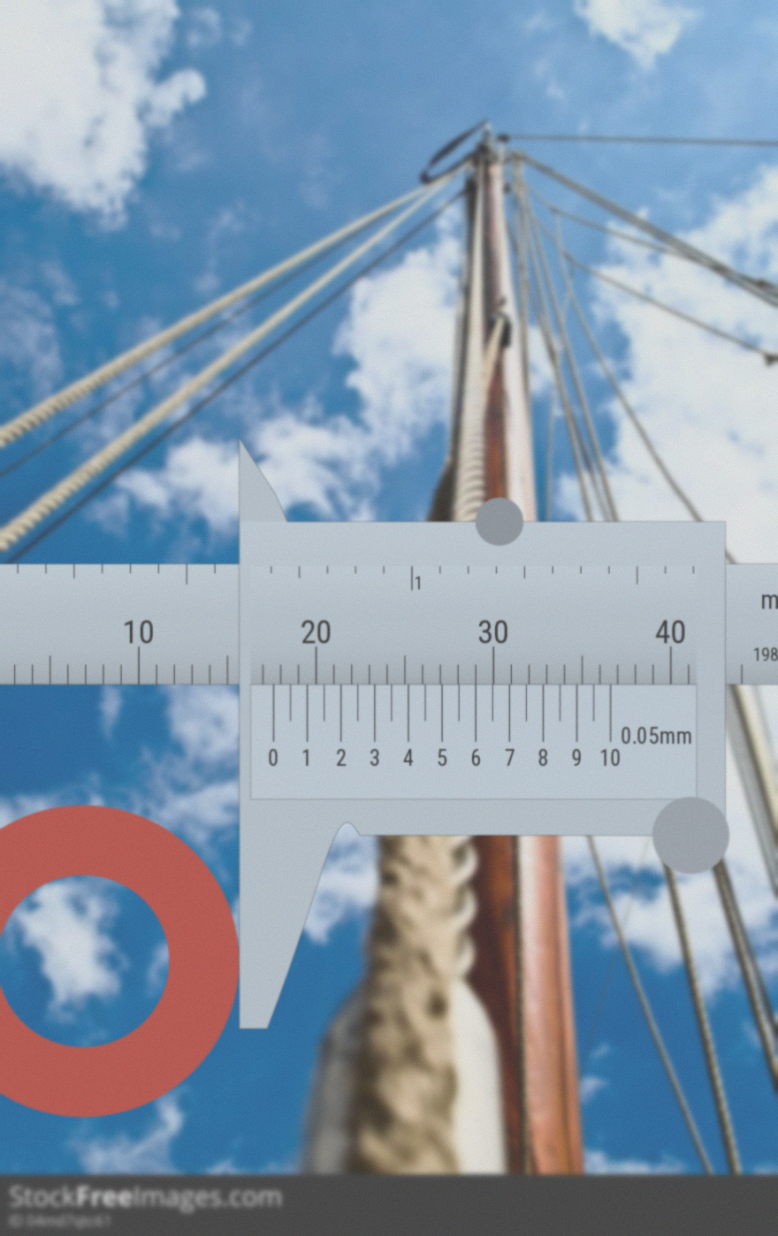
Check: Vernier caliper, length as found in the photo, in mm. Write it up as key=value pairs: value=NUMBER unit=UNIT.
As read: value=17.6 unit=mm
